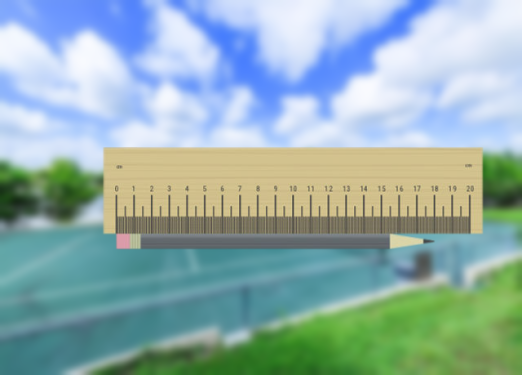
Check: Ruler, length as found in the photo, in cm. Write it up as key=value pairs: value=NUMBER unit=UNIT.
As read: value=18 unit=cm
